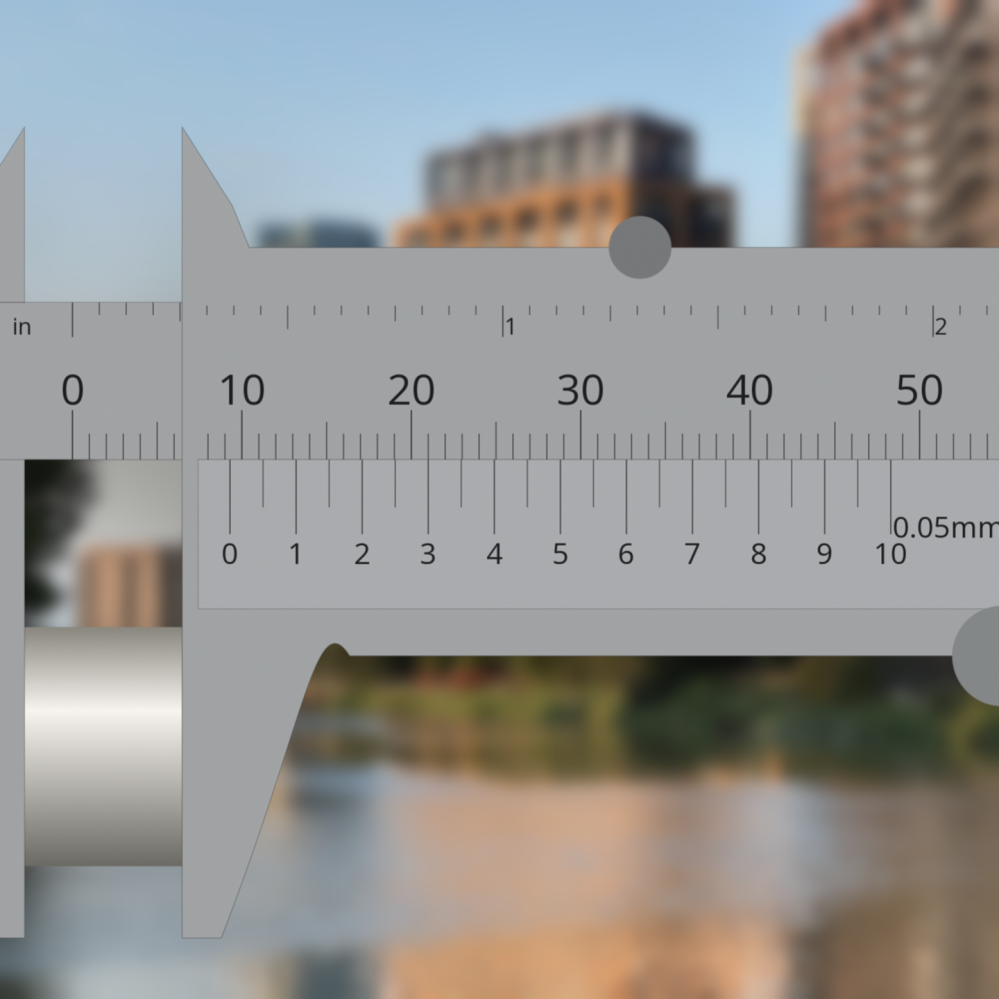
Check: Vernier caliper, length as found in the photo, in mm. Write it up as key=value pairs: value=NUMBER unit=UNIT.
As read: value=9.3 unit=mm
